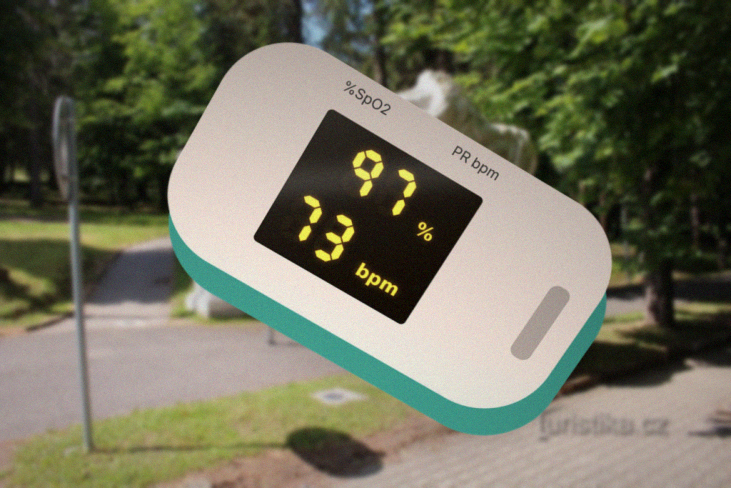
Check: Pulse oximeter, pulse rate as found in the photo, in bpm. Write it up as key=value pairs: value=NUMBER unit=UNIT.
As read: value=73 unit=bpm
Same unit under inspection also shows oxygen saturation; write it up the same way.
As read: value=97 unit=%
